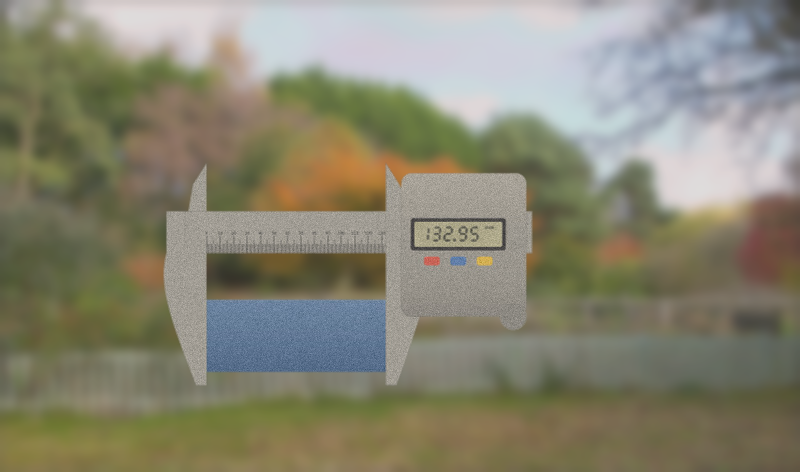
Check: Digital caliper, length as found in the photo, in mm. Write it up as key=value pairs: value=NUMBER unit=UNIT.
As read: value=132.95 unit=mm
